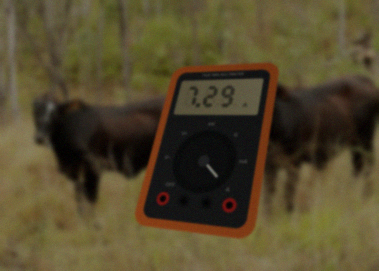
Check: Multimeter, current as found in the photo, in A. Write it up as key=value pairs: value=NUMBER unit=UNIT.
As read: value=7.29 unit=A
